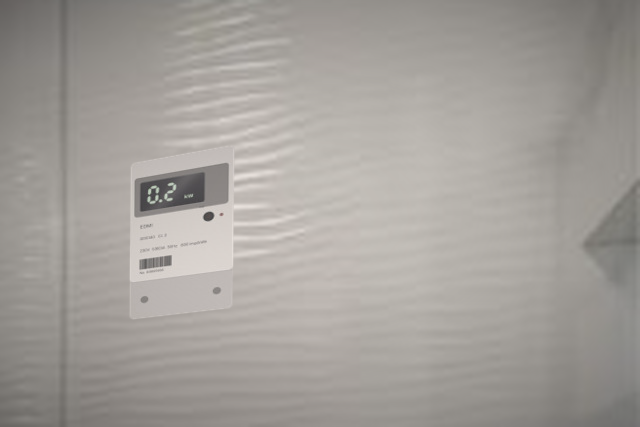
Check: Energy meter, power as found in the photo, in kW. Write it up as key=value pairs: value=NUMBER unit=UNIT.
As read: value=0.2 unit=kW
